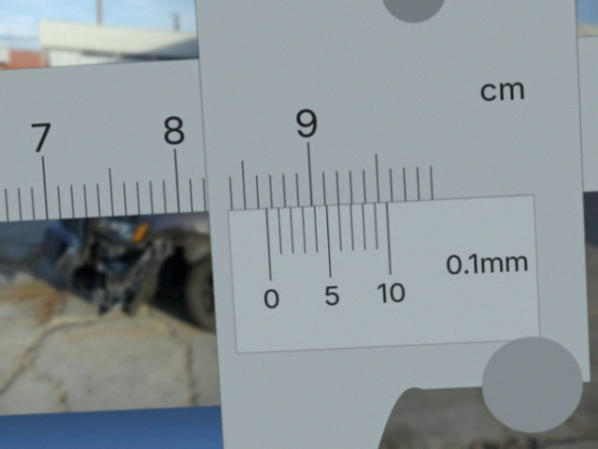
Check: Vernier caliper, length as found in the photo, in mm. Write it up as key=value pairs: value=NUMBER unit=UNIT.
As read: value=86.6 unit=mm
